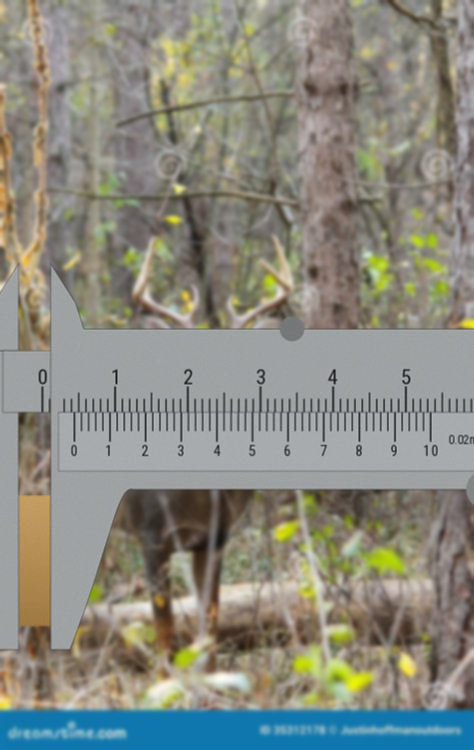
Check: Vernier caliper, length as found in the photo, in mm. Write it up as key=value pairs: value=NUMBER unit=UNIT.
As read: value=4.4 unit=mm
